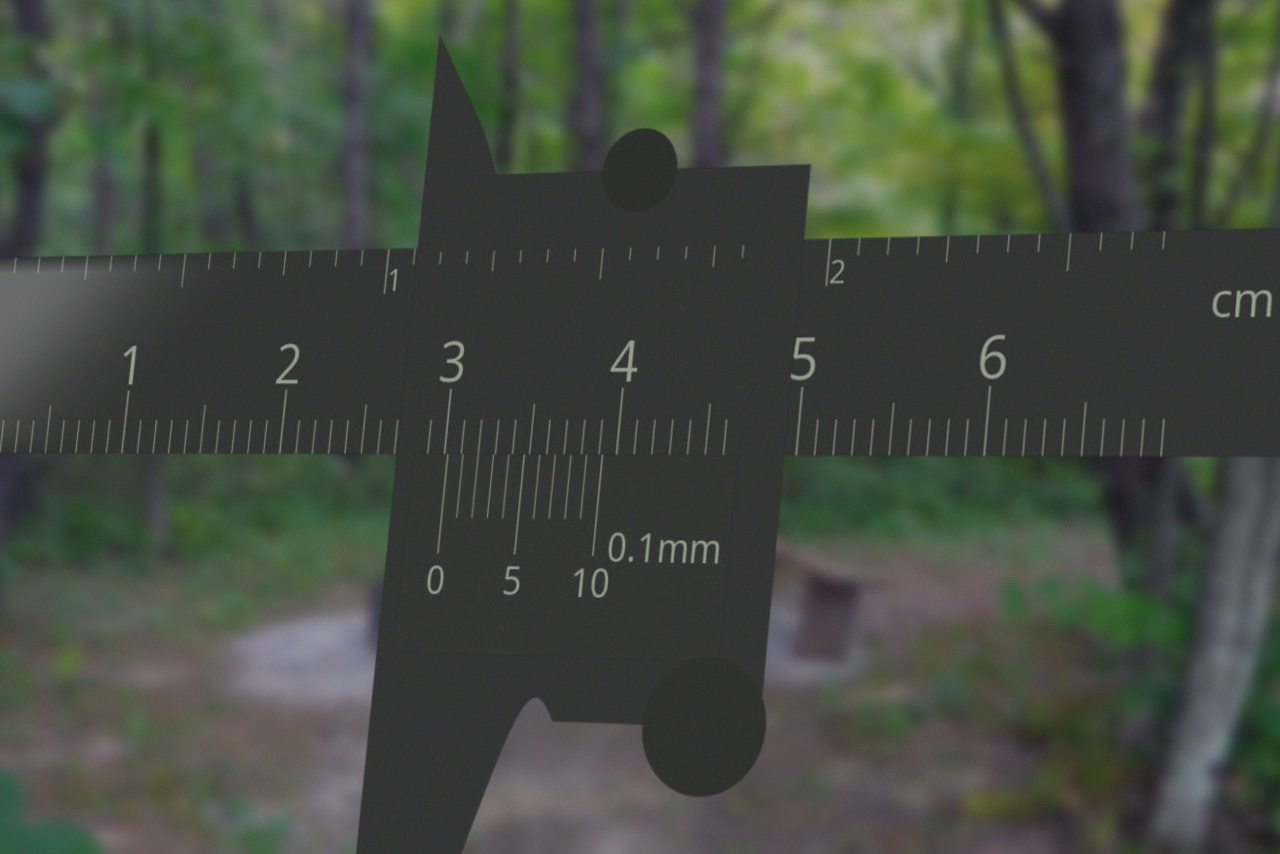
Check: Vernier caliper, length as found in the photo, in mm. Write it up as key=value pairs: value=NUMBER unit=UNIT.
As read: value=30.2 unit=mm
